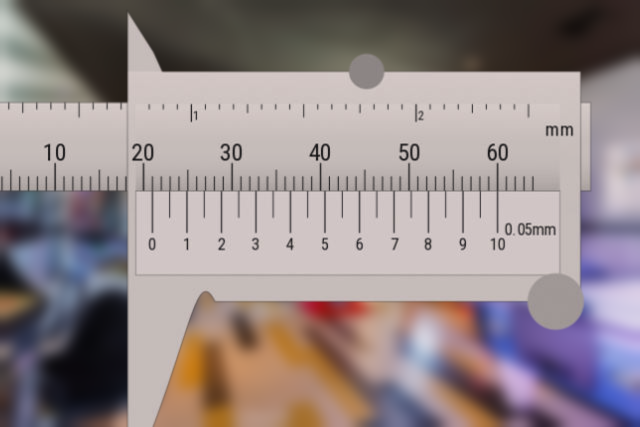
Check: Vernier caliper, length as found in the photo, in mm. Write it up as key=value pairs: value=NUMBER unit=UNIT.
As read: value=21.0 unit=mm
